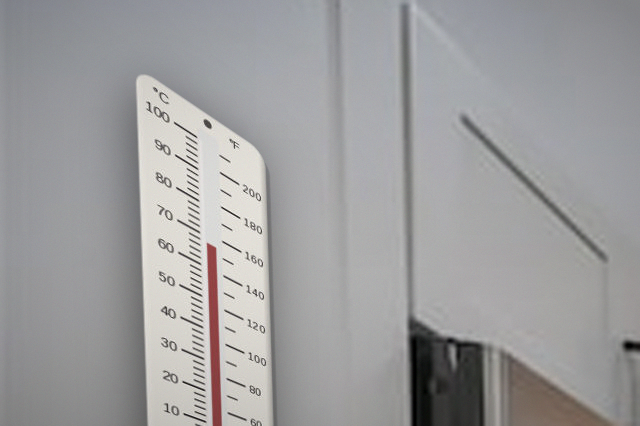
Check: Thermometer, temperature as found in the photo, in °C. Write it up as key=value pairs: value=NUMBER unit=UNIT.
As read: value=68 unit=°C
